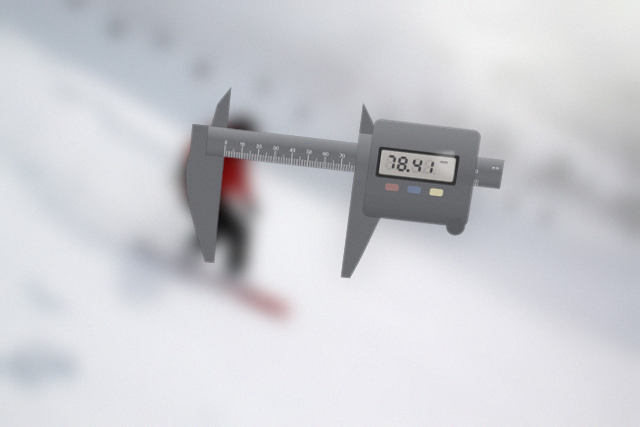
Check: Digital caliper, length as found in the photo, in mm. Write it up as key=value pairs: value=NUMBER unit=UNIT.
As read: value=78.41 unit=mm
